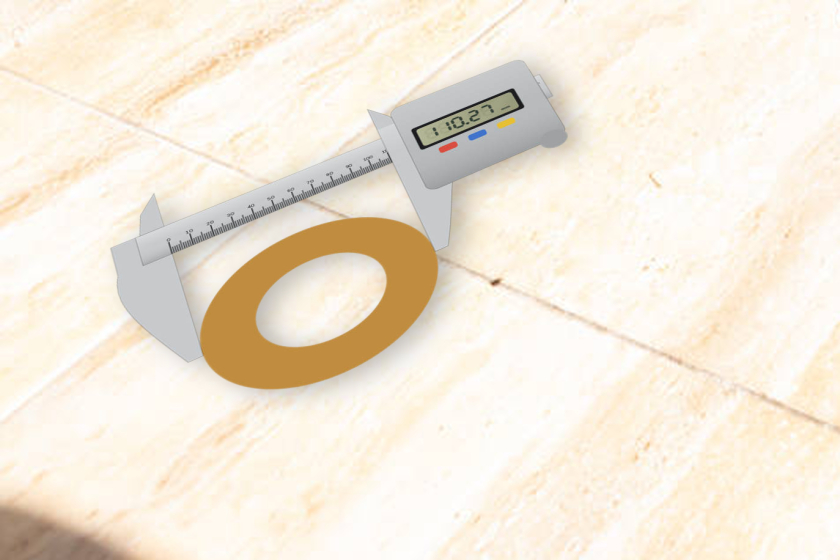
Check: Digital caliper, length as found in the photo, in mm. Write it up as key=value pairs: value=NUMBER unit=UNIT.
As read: value=110.27 unit=mm
